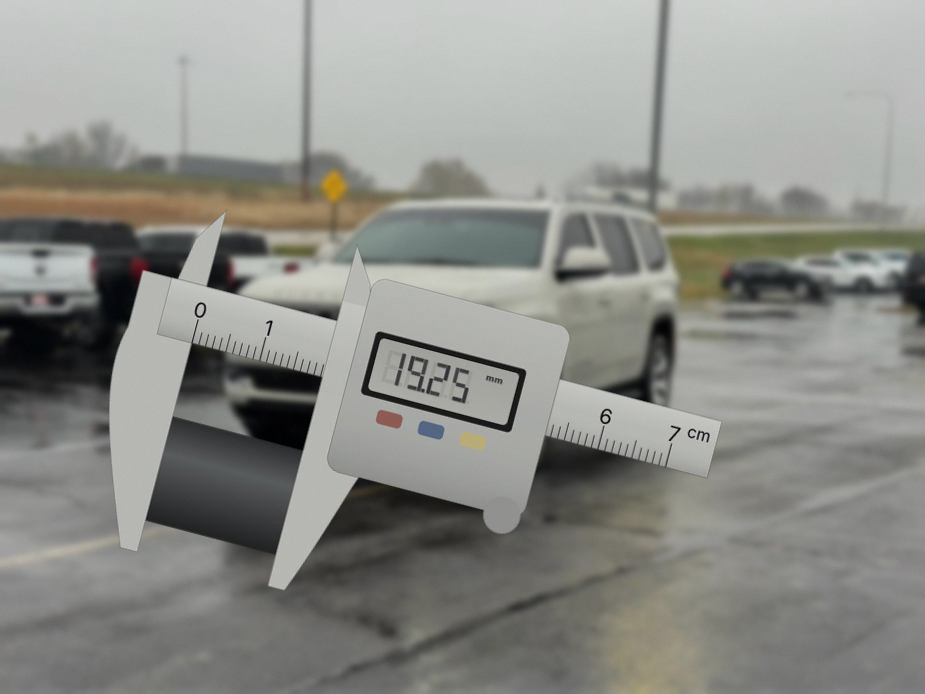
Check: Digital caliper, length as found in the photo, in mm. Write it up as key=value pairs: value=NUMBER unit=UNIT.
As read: value=19.25 unit=mm
